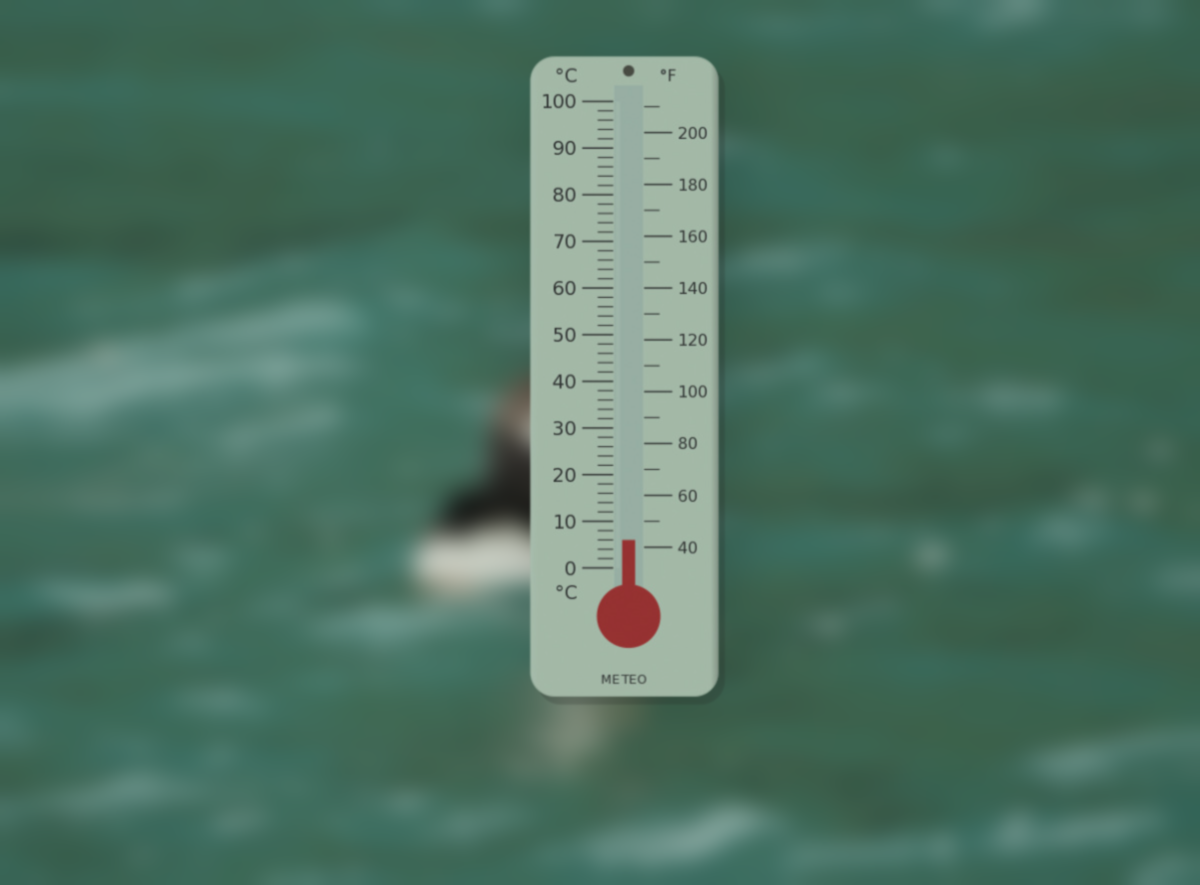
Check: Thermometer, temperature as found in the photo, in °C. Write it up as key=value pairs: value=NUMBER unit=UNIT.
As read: value=6 unit=°C
